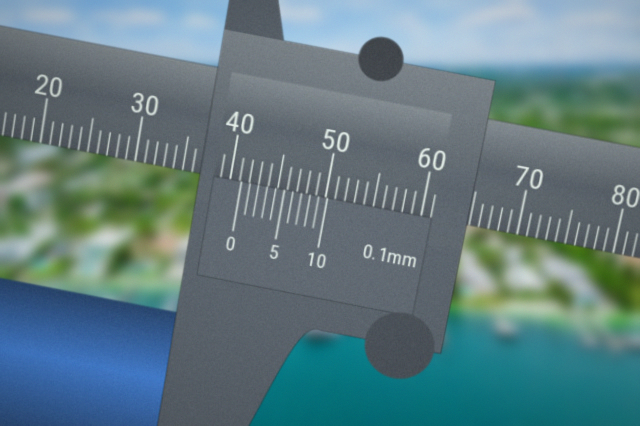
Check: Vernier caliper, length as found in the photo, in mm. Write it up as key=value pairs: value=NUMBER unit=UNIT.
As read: value=41.2 unit=mm
